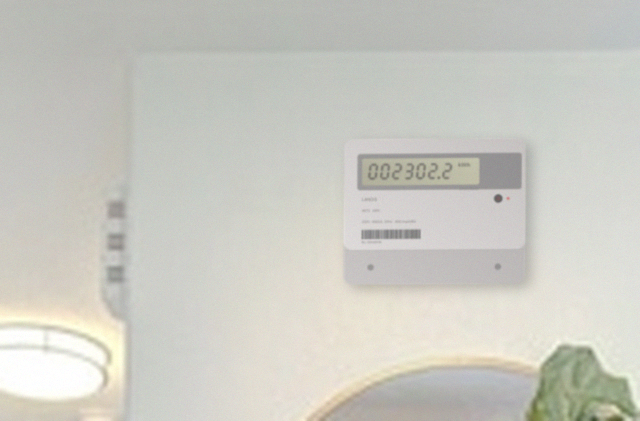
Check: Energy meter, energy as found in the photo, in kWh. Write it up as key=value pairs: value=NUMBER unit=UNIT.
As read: value=2302.2 unit=kWh
